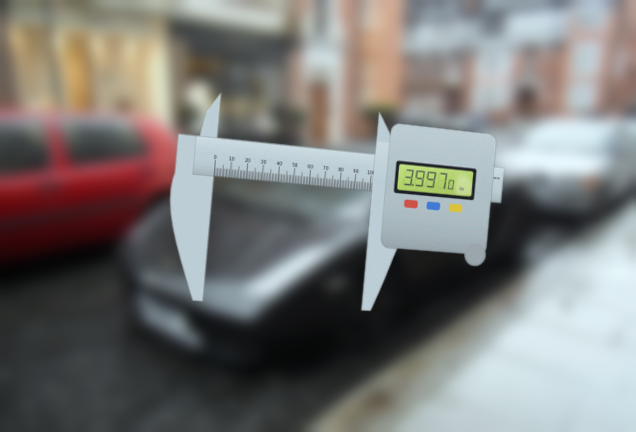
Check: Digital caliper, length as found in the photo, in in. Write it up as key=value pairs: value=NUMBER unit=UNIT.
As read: value=3.9970 unit=in
